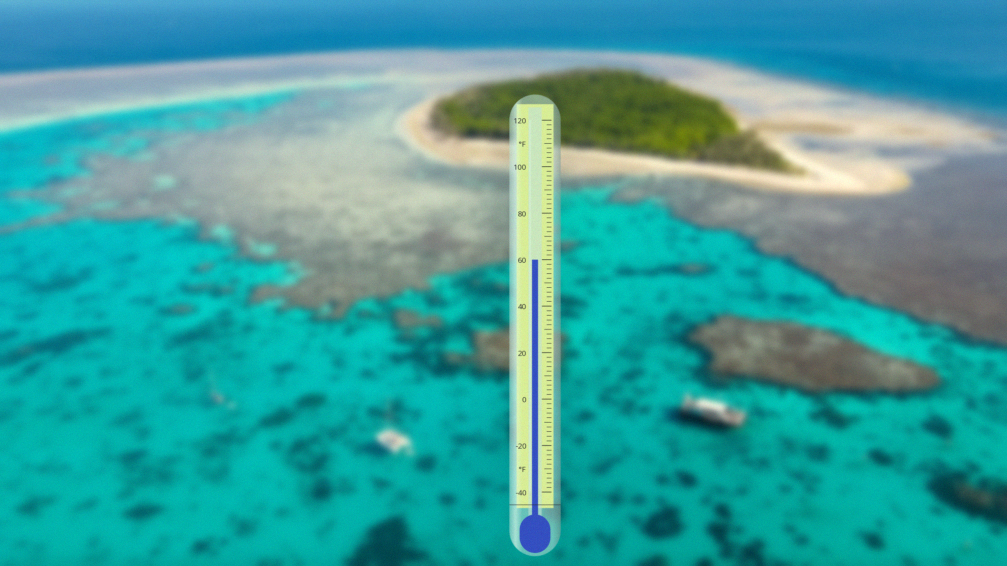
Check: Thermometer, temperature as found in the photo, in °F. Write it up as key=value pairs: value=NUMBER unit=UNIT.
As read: value=60 unit=°F
